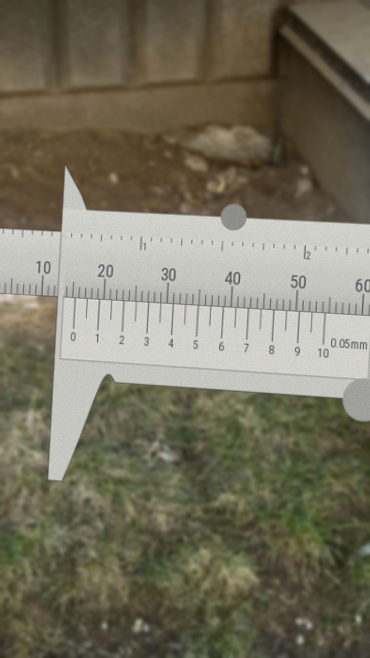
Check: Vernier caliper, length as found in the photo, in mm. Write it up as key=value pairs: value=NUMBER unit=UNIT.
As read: value=15.4 unit=mm
